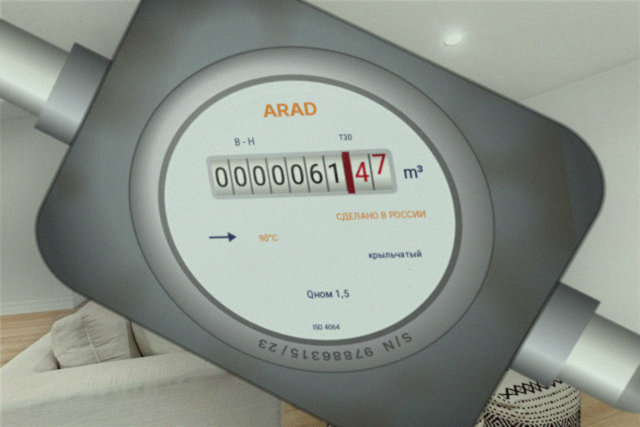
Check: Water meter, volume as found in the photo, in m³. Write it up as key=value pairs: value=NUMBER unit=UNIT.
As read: value=61.47 unit=m³
